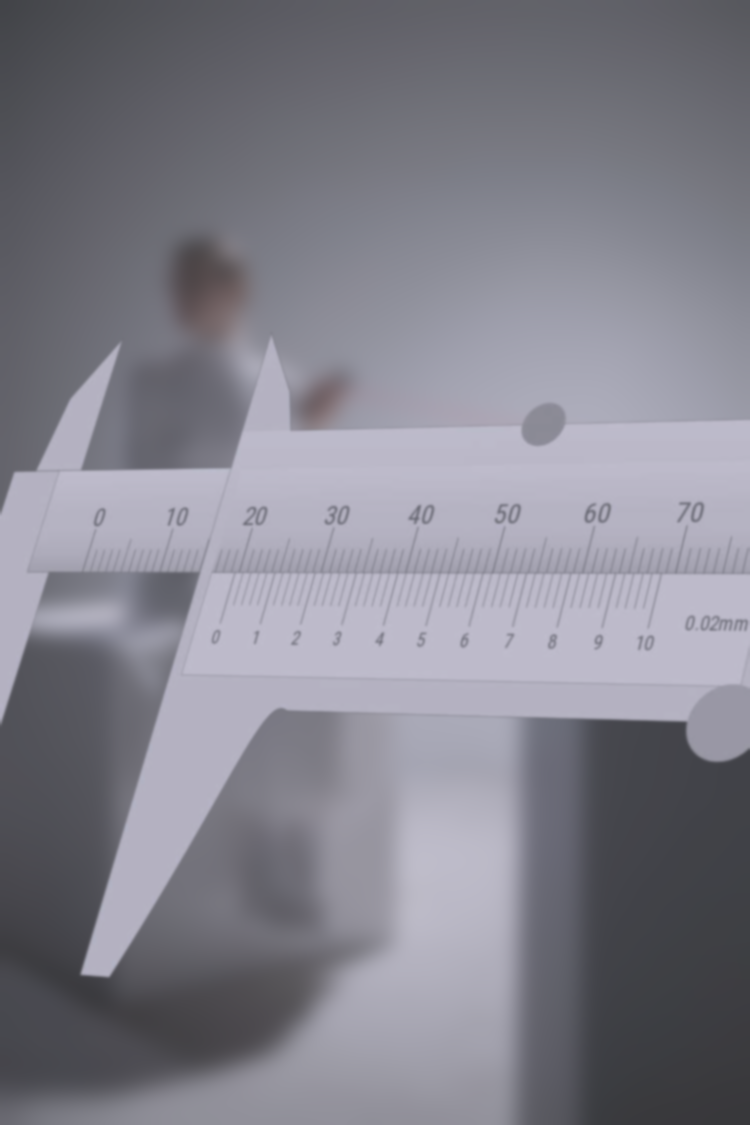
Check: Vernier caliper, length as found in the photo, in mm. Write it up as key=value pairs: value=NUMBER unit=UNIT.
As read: value=19.5 unit=mm
